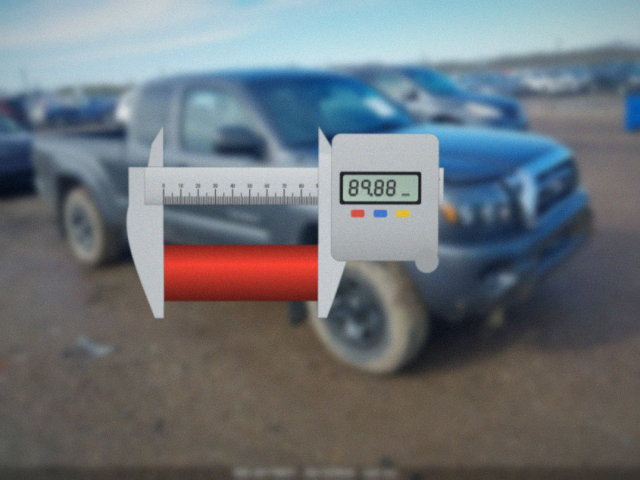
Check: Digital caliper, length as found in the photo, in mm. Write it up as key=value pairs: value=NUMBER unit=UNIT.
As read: value=89.88 unit=mm
